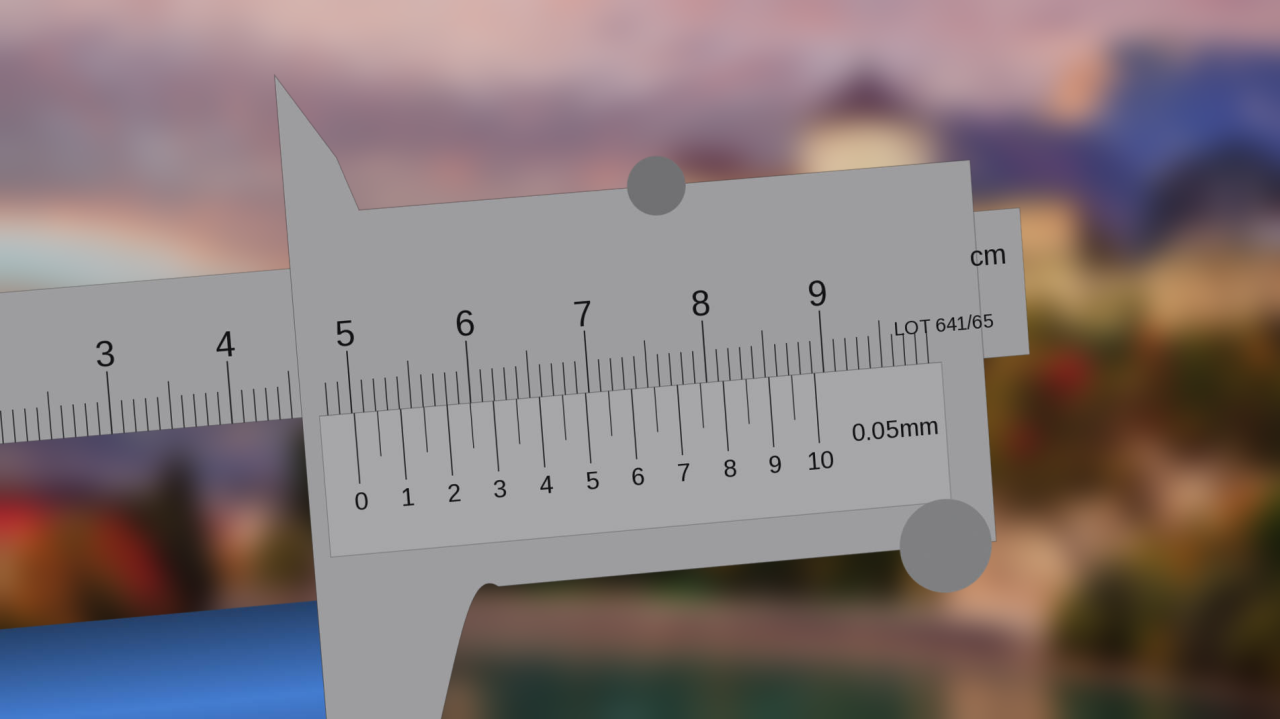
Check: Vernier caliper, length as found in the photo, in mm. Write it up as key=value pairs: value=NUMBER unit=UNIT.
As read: value=50.2 unit=mm
